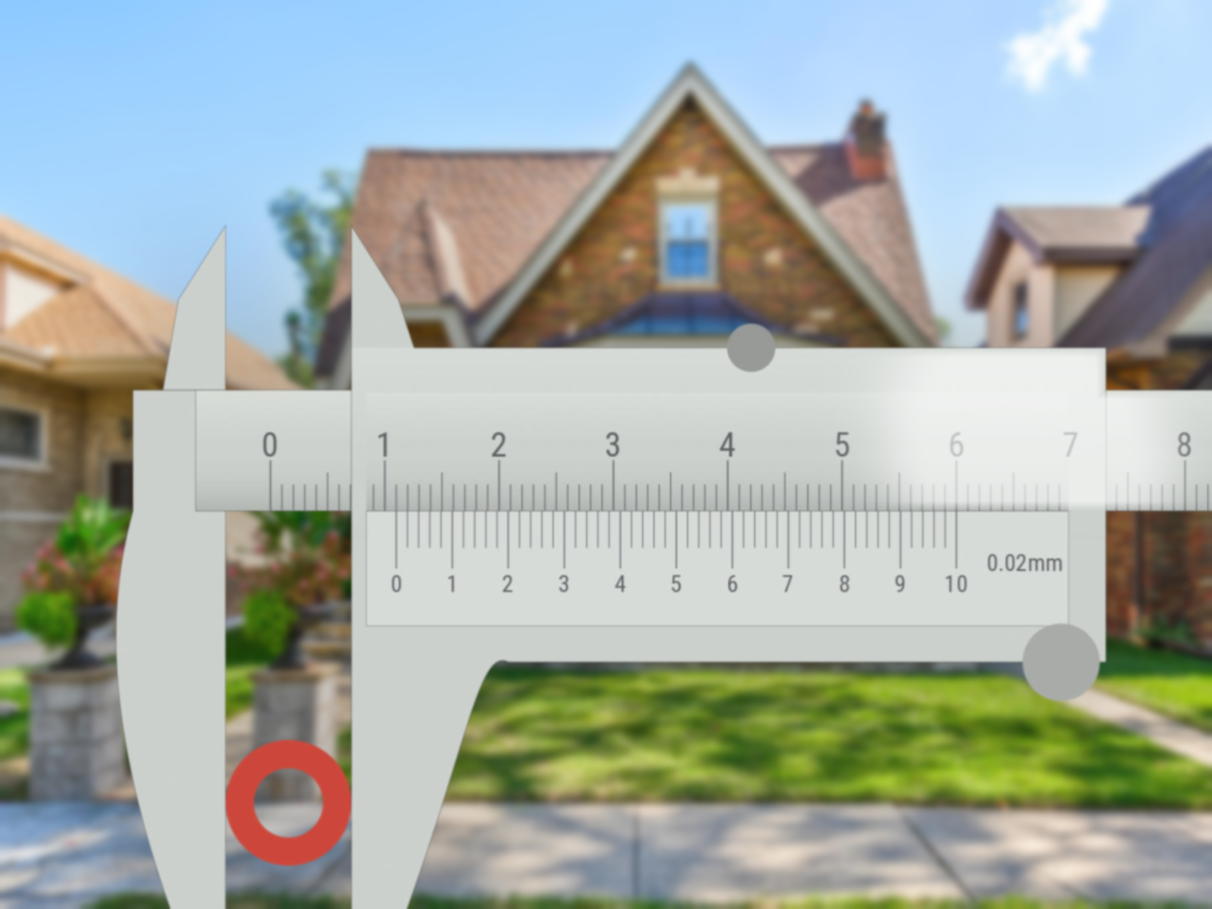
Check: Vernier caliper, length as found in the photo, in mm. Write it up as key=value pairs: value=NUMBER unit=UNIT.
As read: value=11.0 unit=mm
